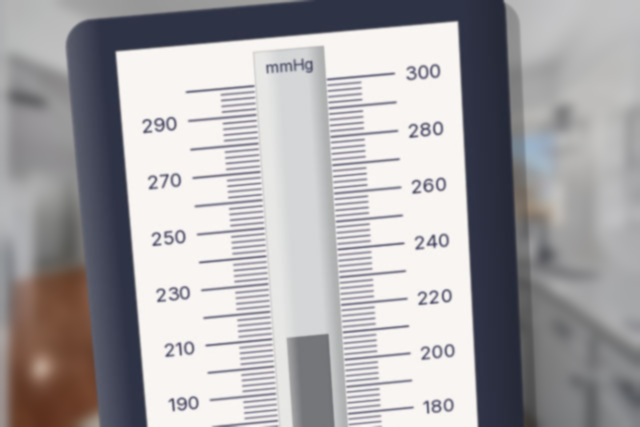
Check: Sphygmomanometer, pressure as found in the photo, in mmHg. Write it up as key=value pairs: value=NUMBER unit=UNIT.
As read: value=210 unit=mmHg
